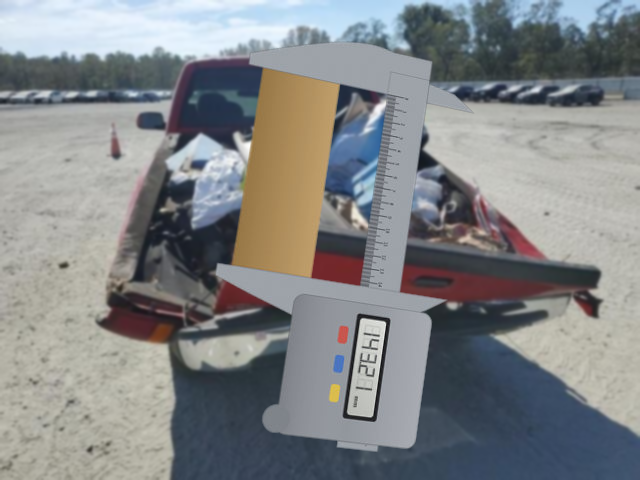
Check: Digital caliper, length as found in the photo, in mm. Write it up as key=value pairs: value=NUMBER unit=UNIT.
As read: value=143.21 unit=mm
